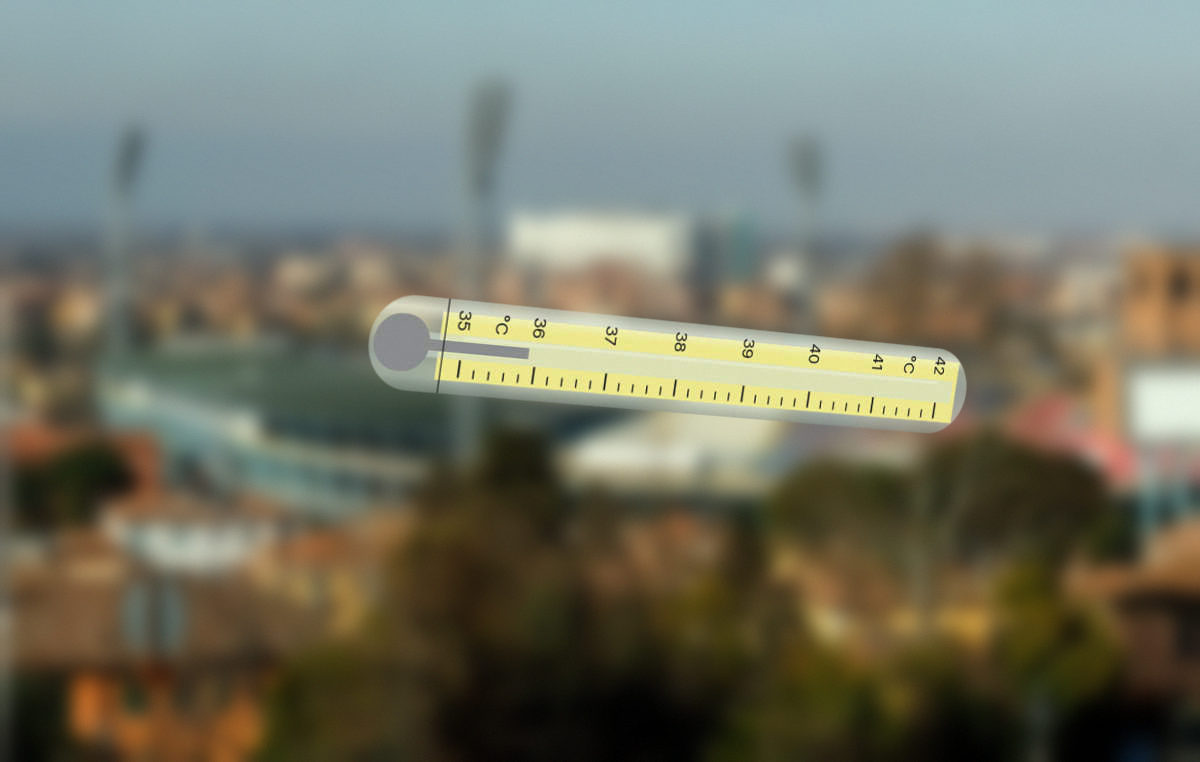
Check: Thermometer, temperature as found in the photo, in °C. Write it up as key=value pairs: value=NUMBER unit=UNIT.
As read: value=35.9 unit=°C
